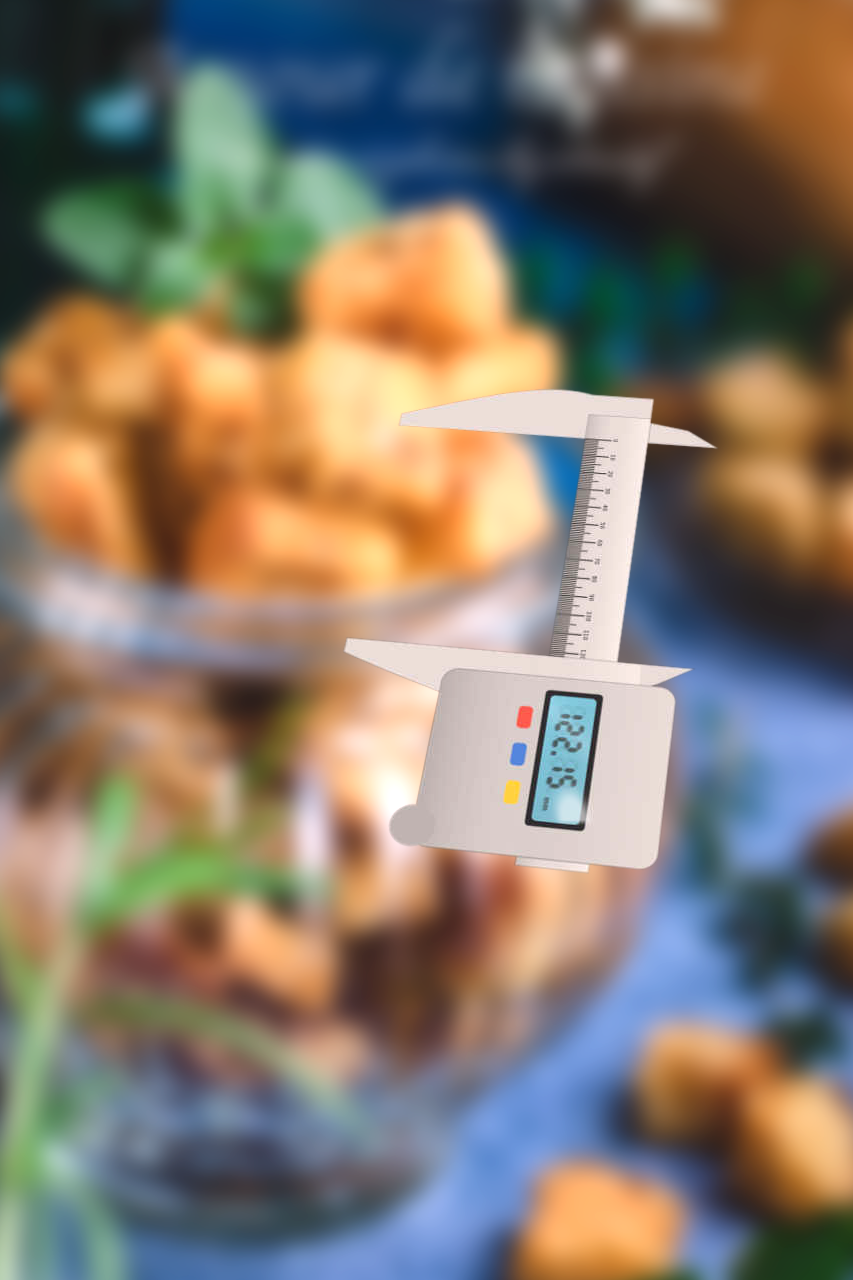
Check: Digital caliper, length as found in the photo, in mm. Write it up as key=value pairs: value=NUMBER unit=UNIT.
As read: value=122.15 unit=mm
